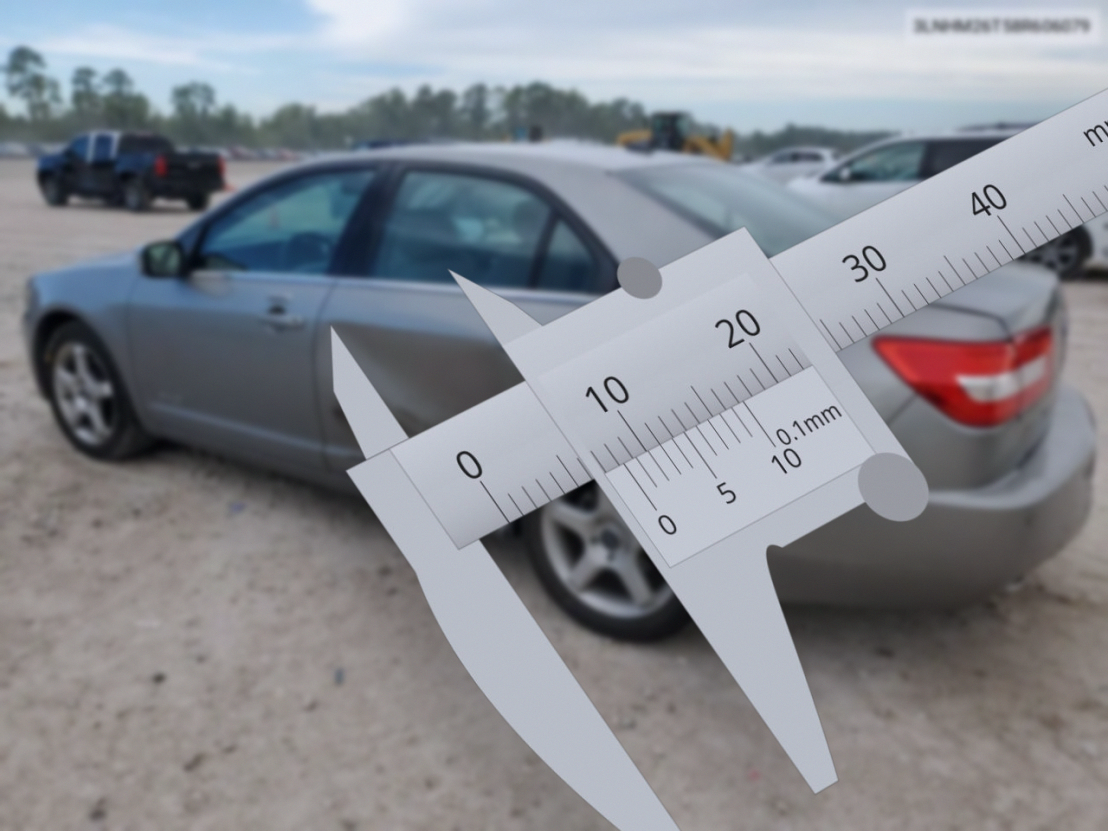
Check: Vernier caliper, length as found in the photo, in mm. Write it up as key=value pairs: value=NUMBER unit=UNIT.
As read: value=8.3 unit=mm
